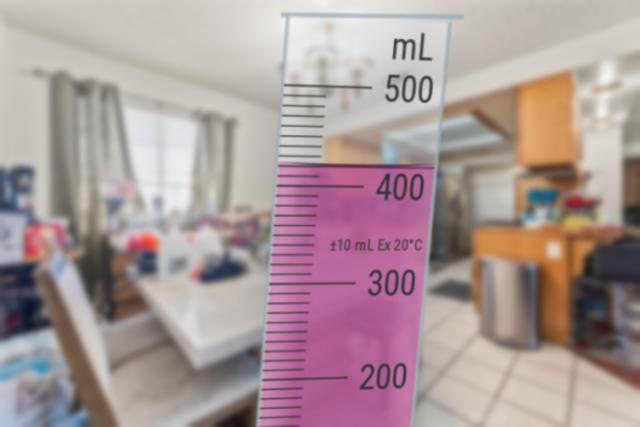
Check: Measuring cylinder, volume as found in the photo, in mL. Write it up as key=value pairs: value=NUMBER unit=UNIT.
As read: value=420 unit=mL
